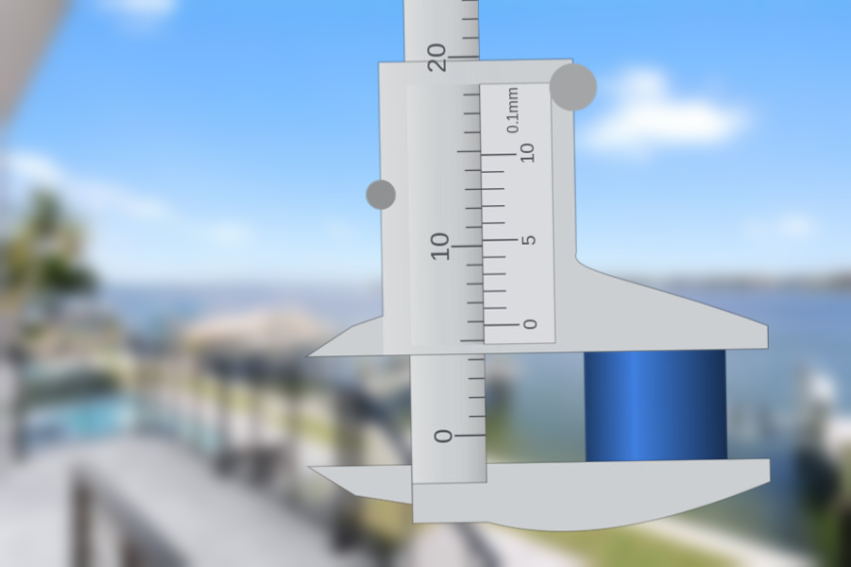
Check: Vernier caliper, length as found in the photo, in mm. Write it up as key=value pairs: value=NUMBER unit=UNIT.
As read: value=5.8 unit=mm
